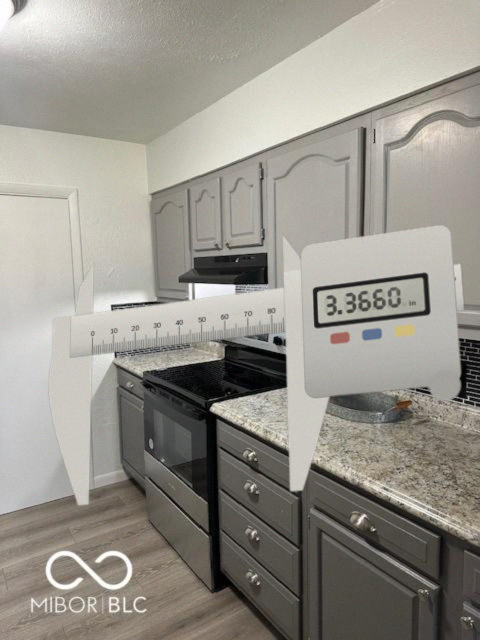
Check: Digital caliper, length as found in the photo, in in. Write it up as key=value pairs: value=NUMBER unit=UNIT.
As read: value=3.3660 unit=in
